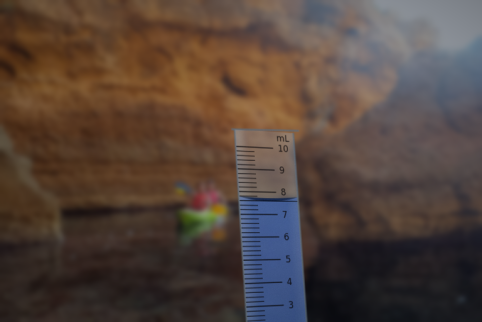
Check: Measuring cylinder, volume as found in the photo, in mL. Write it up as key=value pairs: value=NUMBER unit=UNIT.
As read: value=7.6 unit=mL
